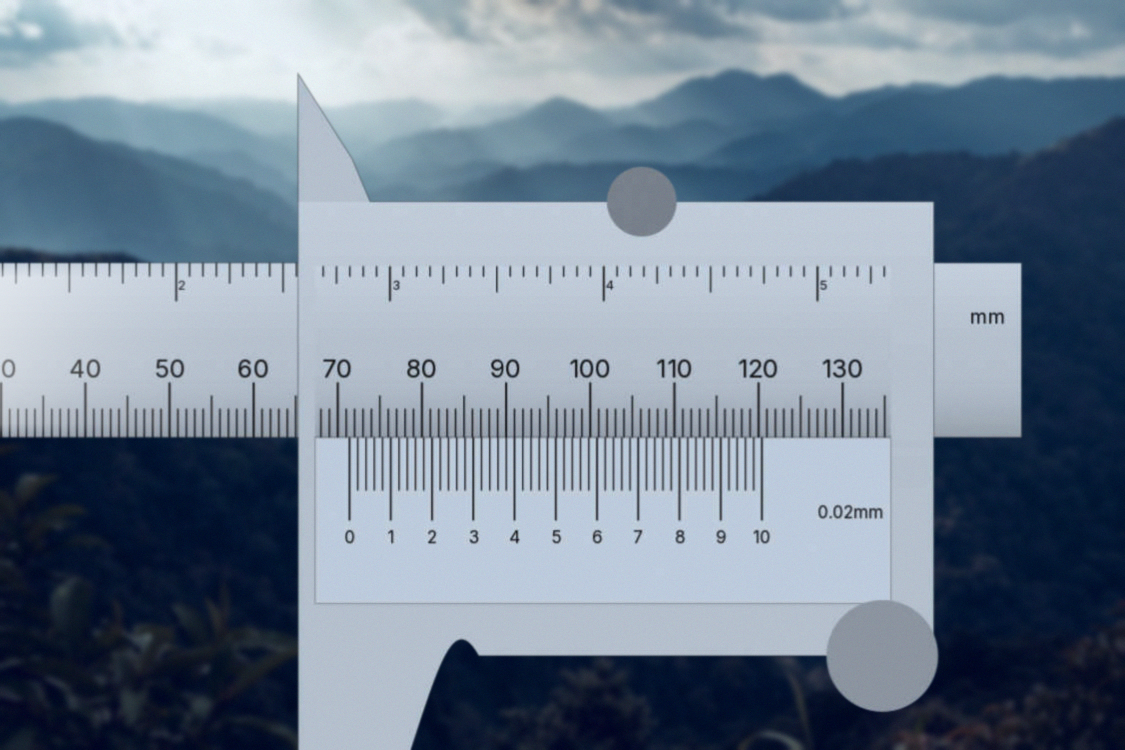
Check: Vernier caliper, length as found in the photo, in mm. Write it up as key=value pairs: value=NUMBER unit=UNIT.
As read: value=71.4 unit=mm
